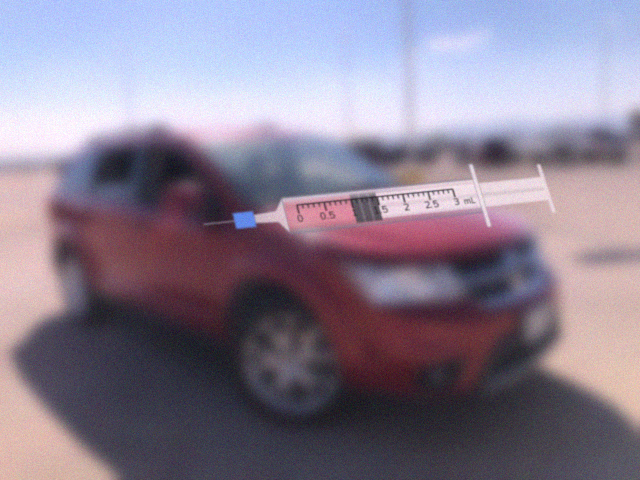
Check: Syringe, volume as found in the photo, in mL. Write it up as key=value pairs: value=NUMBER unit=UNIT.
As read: value=1 unit=mL
